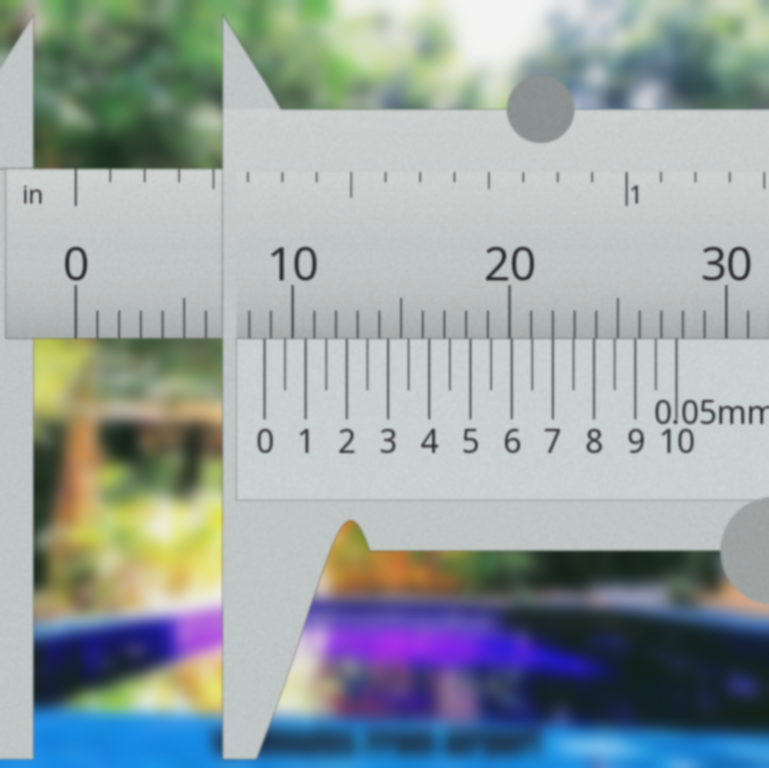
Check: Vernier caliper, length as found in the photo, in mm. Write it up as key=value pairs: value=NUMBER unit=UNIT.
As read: value=8.7 unit=mm
